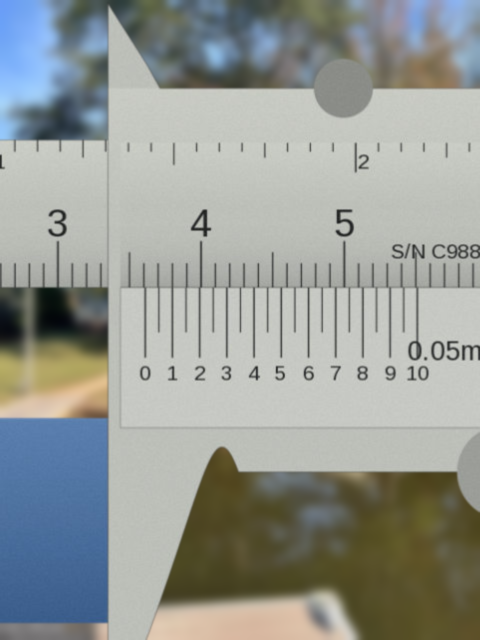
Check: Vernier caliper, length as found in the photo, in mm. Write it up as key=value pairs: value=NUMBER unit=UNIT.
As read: value=36.1 unit=mm
